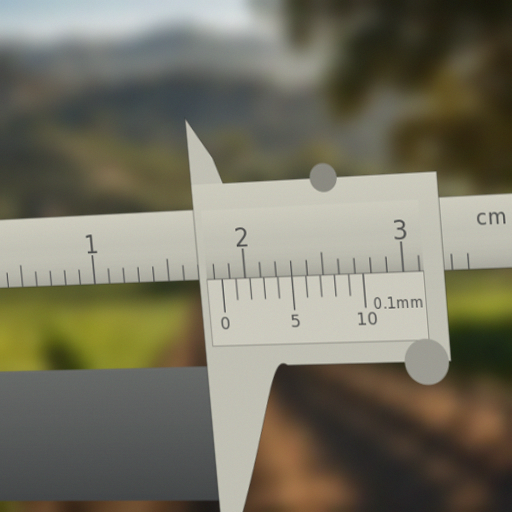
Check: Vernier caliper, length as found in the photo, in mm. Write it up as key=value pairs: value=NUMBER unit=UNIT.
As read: value=18.5 unit=mm
